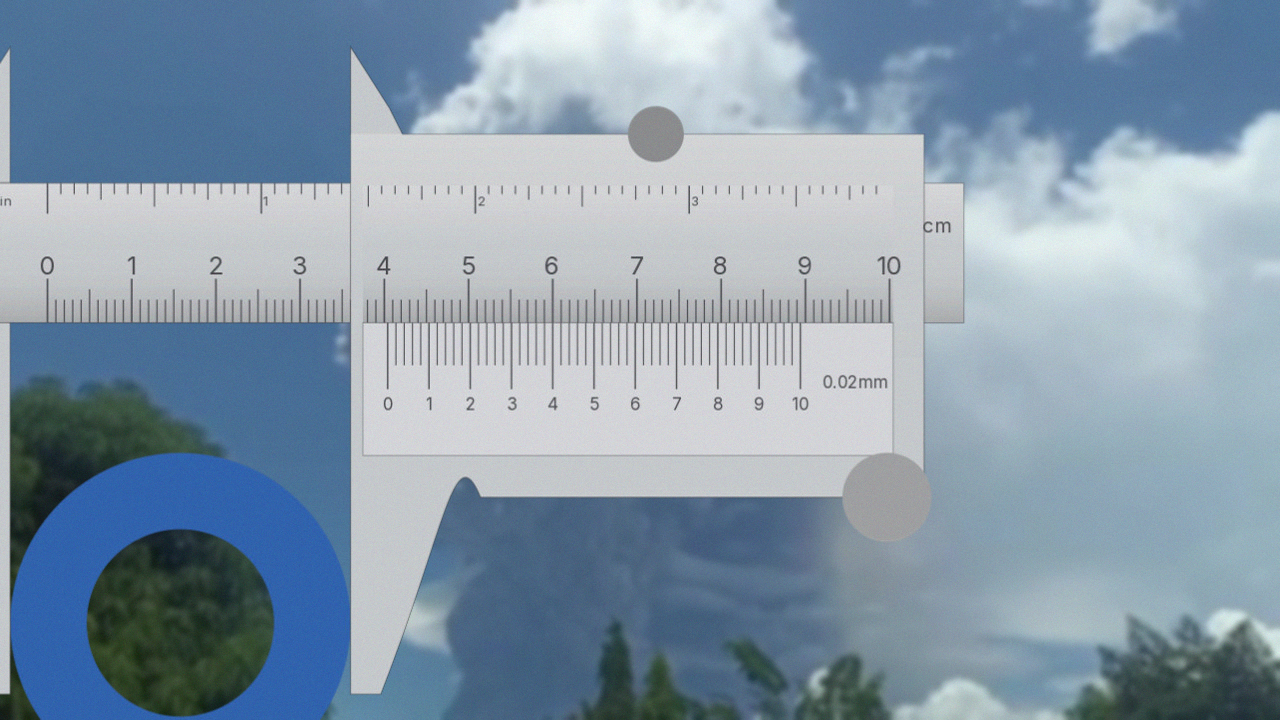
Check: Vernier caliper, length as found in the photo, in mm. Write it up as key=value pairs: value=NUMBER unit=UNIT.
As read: value=40.4 unit=mm
